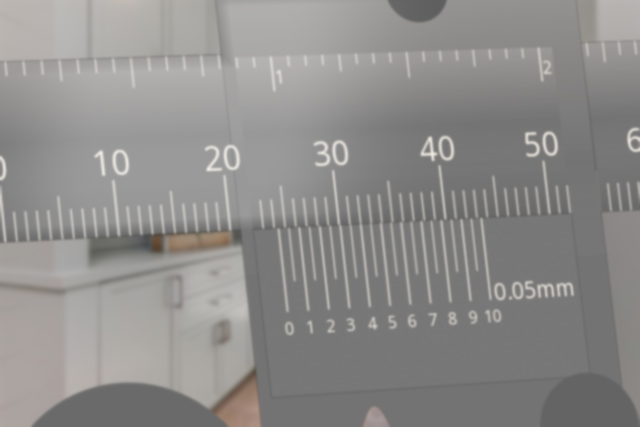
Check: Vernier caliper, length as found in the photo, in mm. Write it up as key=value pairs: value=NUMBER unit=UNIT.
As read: value=24.4 unit=mm
